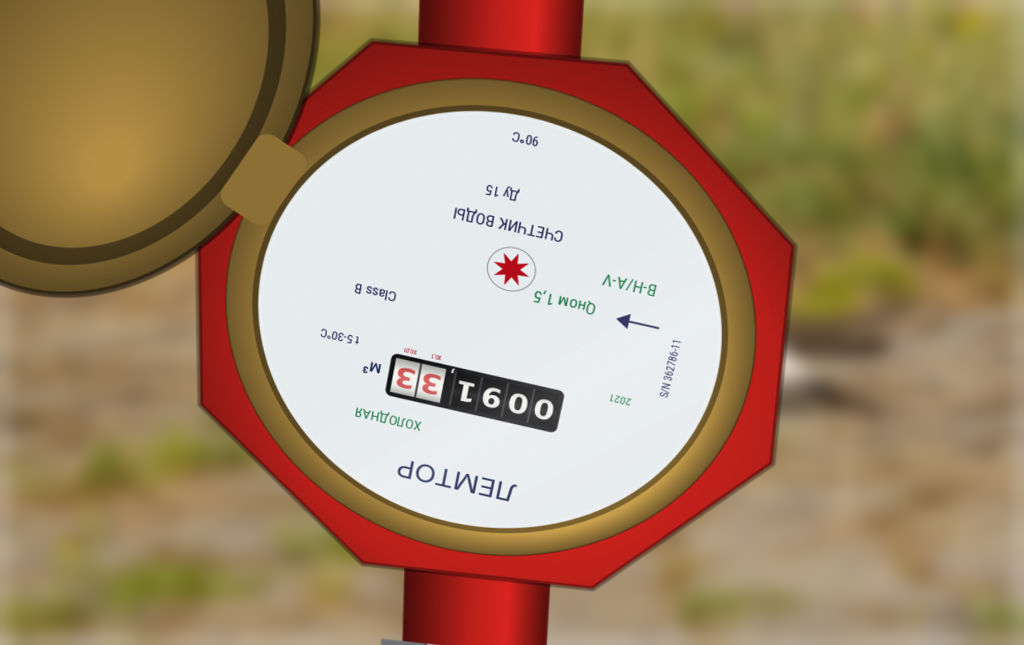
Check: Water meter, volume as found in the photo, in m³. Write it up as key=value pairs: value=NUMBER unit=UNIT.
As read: value=91.33 unit=m³
